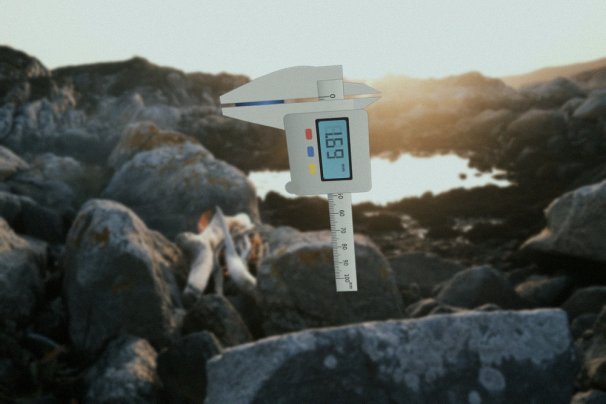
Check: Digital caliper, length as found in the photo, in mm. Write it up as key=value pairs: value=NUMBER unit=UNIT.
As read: value=1.69 unit=mm
